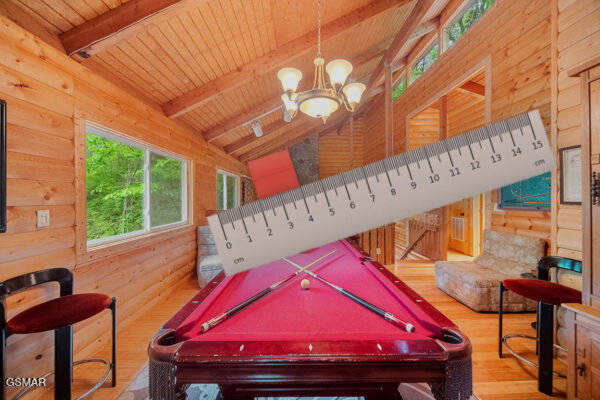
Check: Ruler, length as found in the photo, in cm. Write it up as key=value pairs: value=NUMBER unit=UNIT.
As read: value=2 unit=cm
